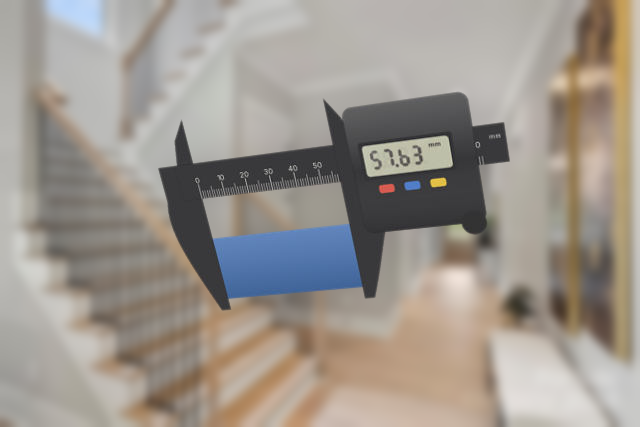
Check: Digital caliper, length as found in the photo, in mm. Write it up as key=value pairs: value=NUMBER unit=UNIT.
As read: value=57.63 unit=mm
